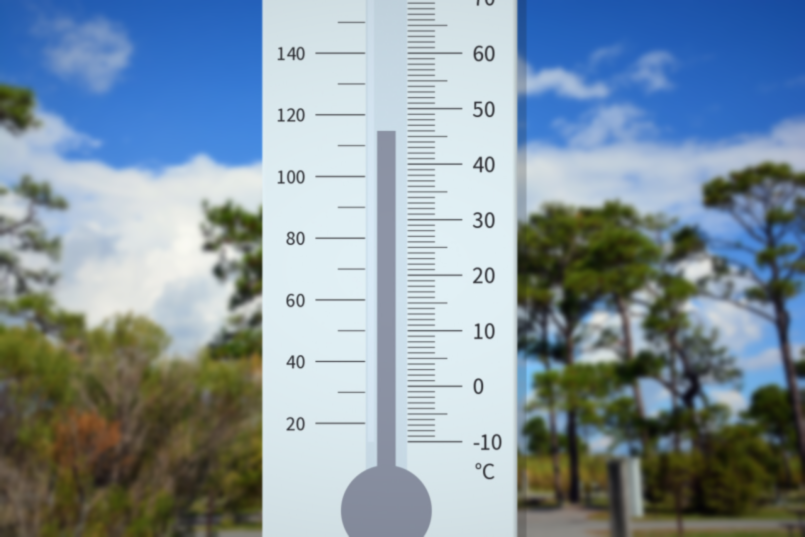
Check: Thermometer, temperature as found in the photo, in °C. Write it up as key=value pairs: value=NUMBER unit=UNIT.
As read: value=46 unit=°C
